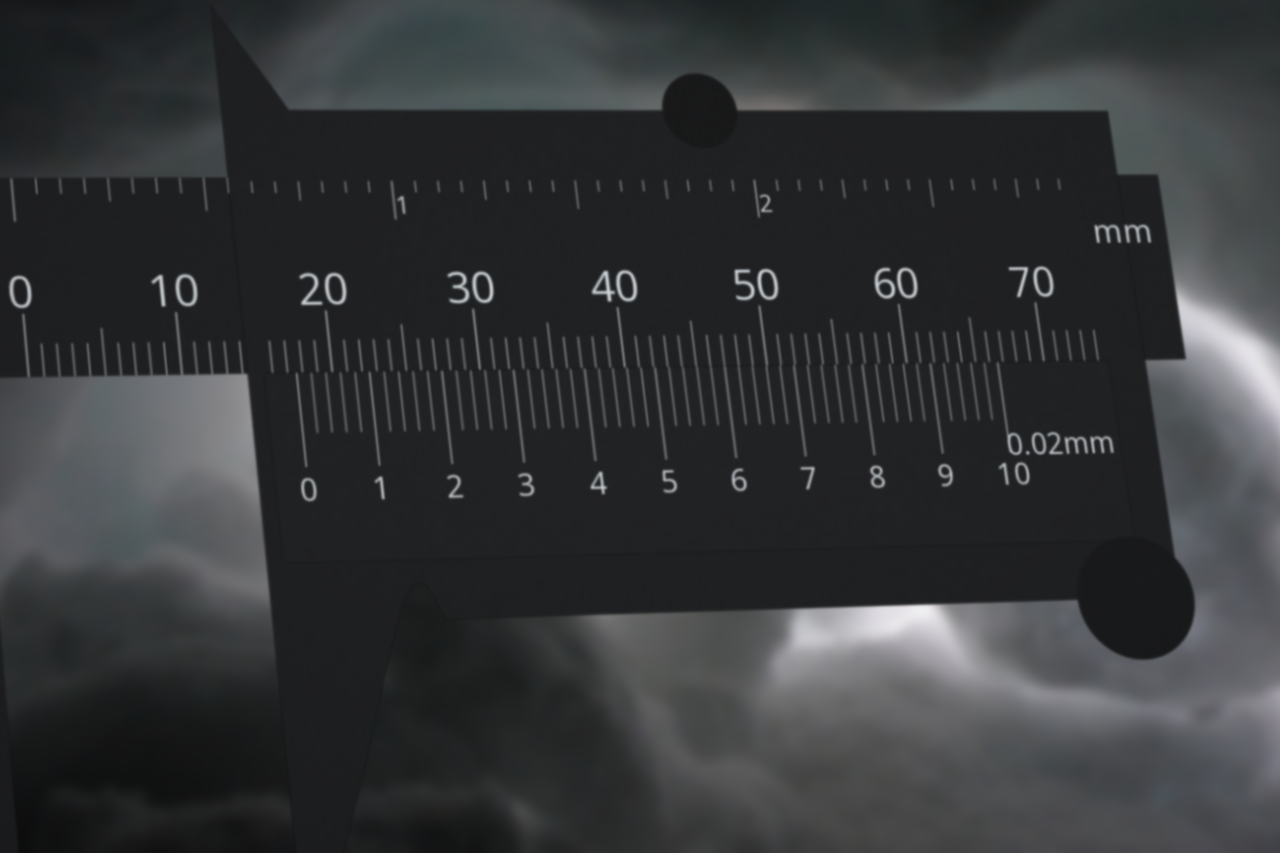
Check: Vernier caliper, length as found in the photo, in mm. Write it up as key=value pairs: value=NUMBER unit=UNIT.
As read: value=17.6 unit=mm
